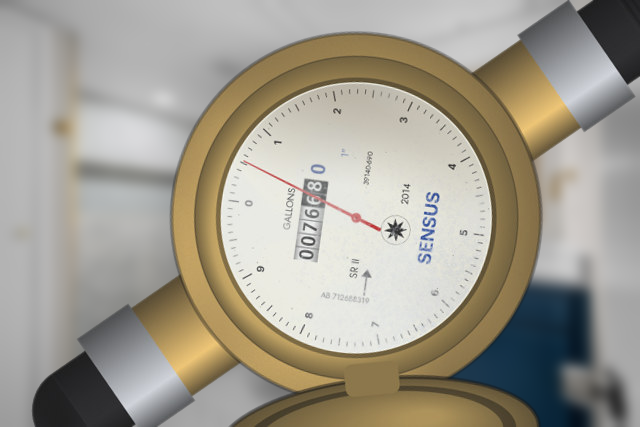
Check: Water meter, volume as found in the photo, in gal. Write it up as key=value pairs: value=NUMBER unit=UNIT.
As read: value=76680.5 unit=gal
